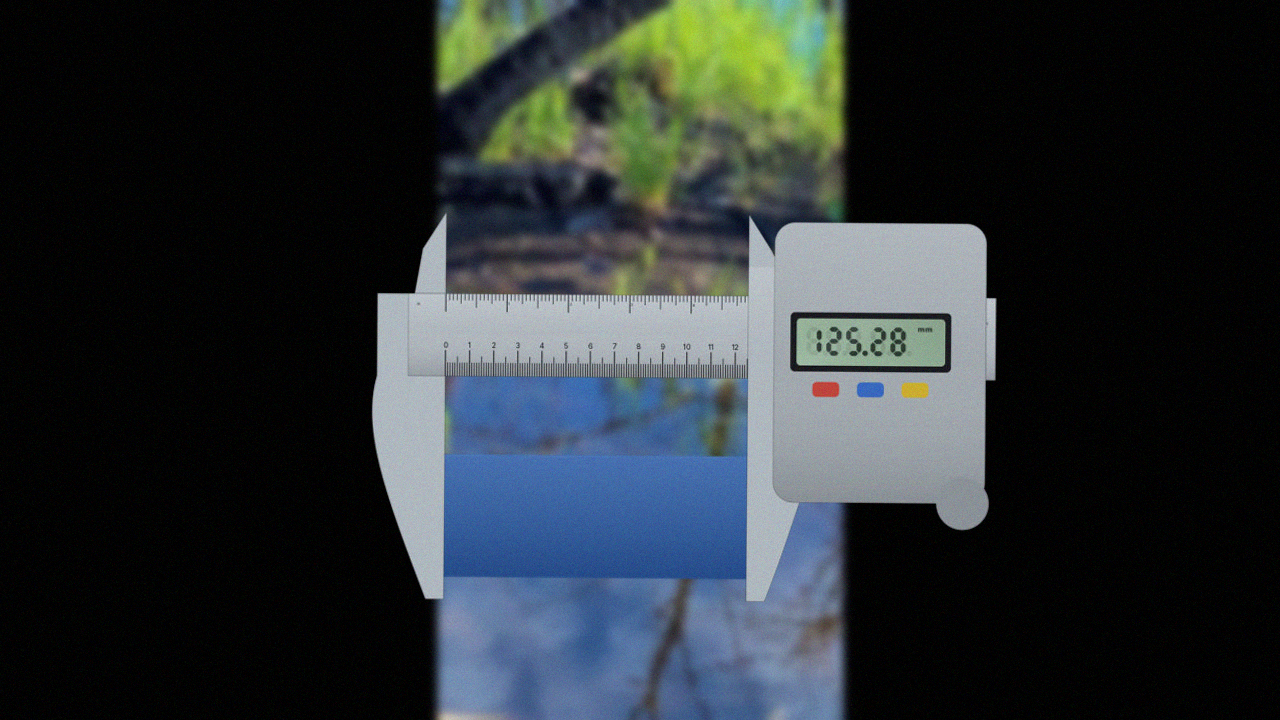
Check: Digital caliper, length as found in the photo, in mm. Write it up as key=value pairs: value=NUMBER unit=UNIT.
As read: value=125.28 unit=mm
